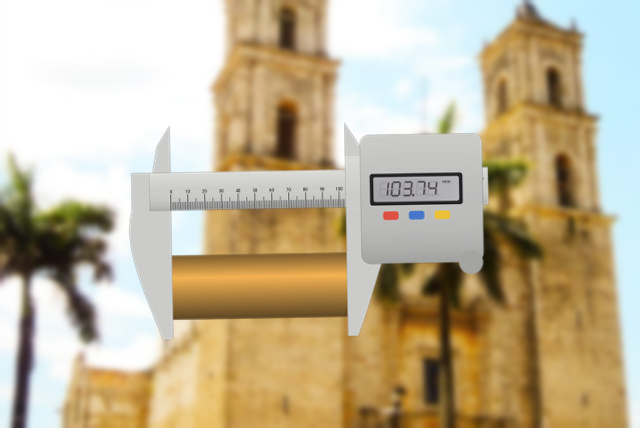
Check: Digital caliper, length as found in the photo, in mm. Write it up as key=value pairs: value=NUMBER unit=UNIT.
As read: value=103.74 unit=mm
